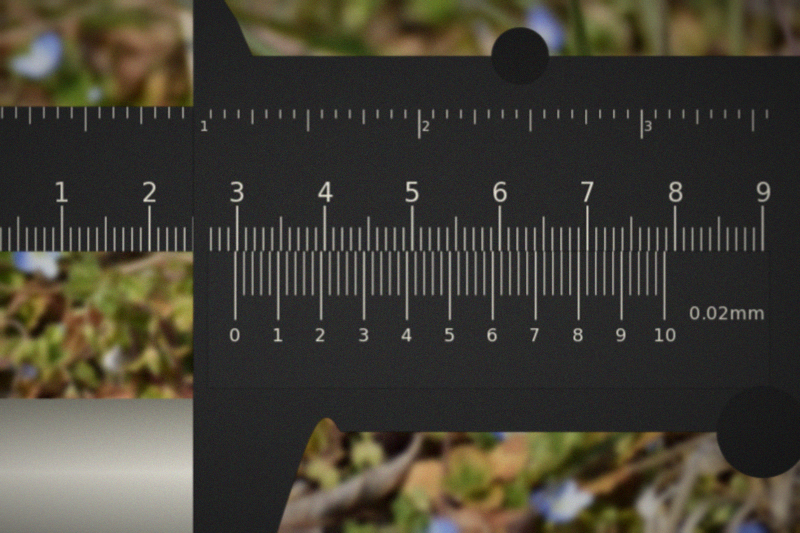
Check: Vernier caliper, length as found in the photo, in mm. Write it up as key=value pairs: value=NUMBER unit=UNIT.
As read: value=29.8 unit=mm
